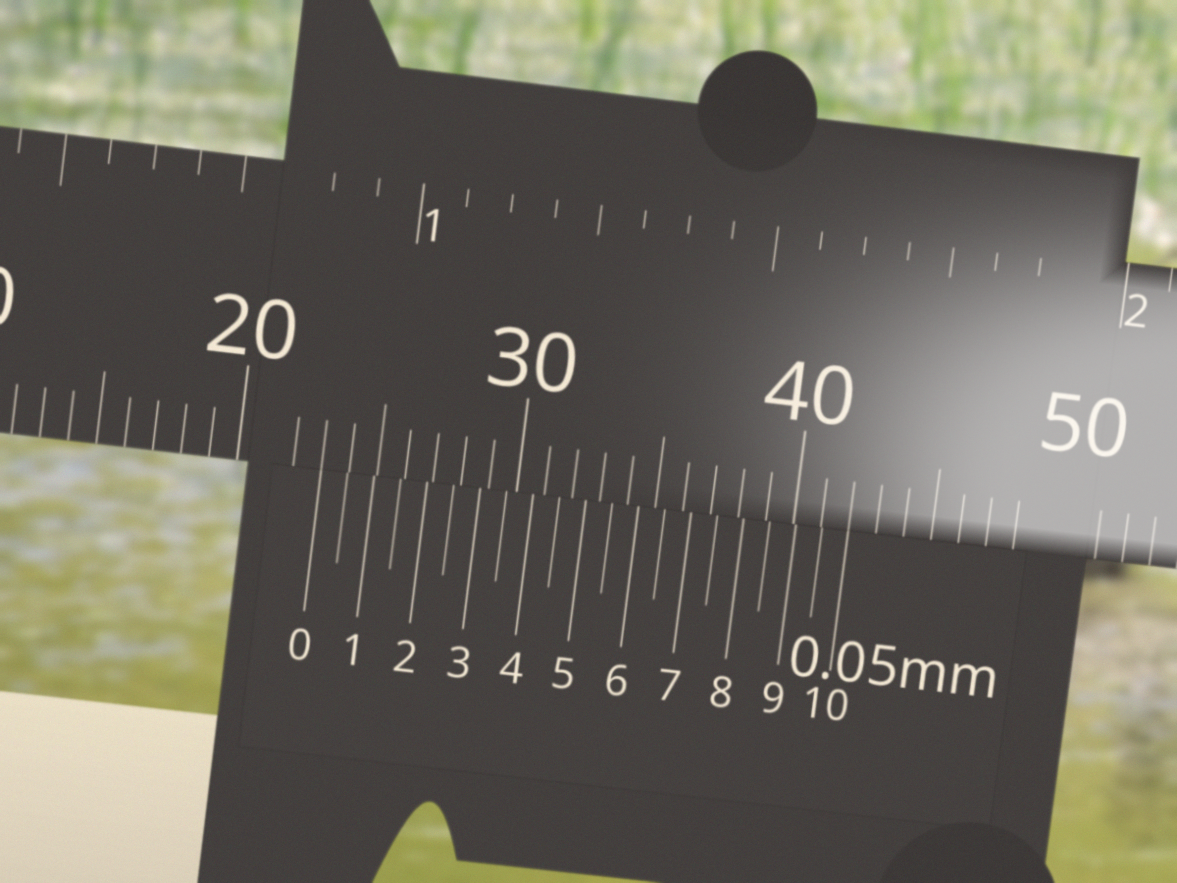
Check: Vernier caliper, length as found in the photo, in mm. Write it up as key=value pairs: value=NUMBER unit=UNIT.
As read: value=23.00 unit=mm
